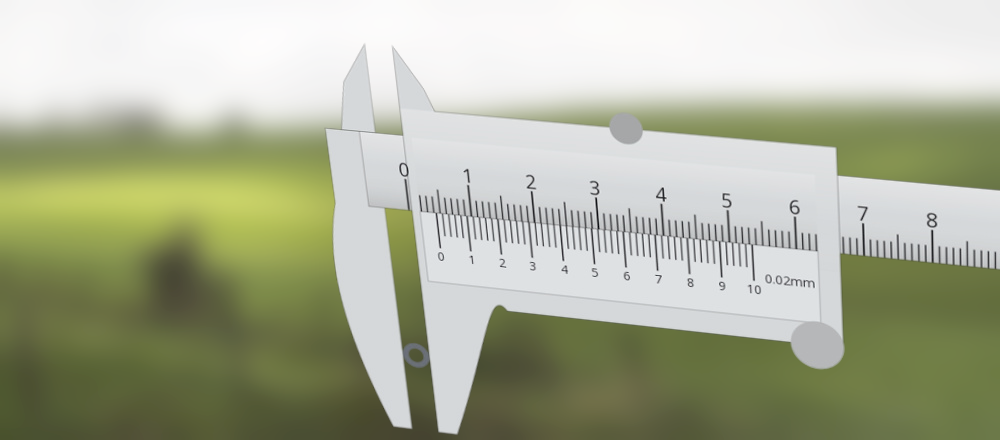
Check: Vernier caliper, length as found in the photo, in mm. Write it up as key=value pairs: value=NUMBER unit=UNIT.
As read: value=4.4 unit=mm
